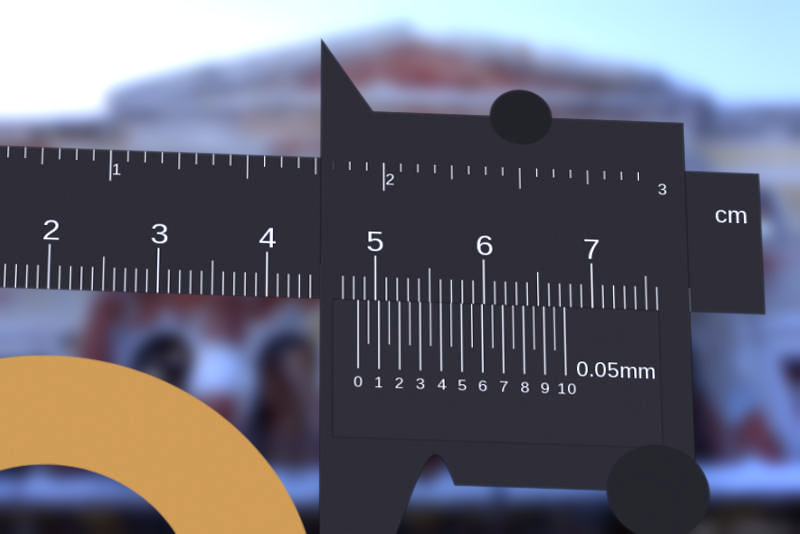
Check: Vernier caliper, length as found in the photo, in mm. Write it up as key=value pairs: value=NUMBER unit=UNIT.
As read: value=48.4 unit=mm
